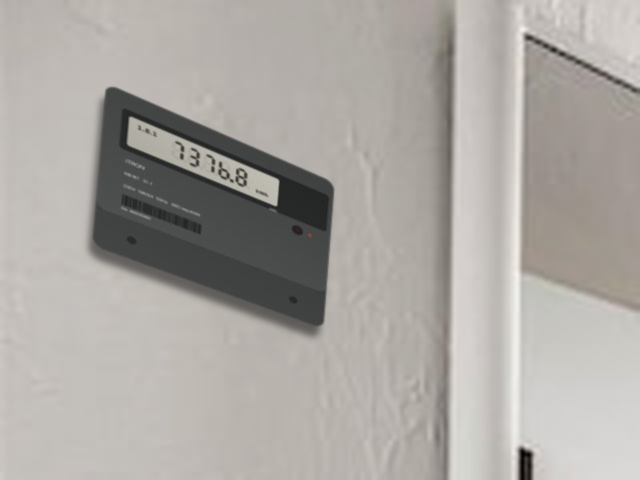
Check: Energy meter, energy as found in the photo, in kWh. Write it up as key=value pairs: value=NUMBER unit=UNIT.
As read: value=7376.8 unit=kWh
